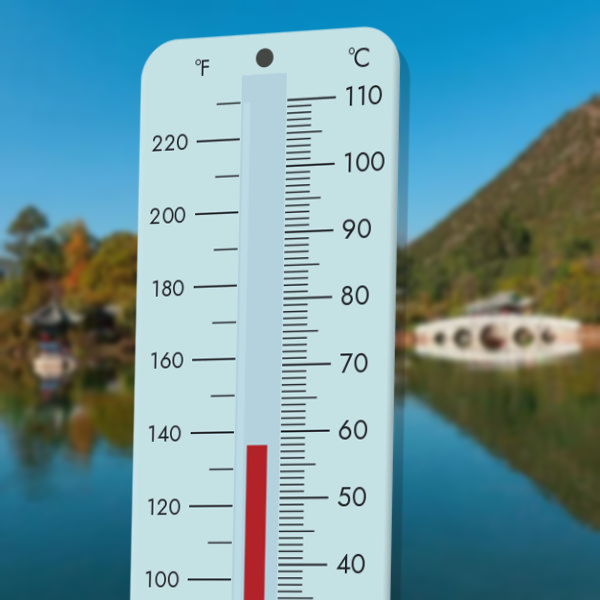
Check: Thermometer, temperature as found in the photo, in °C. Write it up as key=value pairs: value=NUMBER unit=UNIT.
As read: value=58 unit=°C
